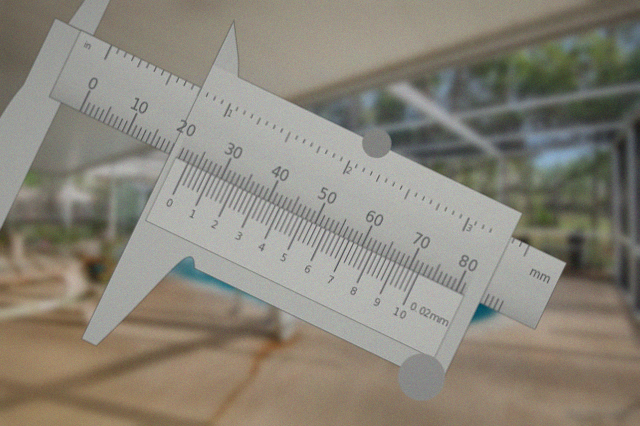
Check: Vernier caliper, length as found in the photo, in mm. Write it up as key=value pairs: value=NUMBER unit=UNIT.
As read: value=23.0 unit=mm
